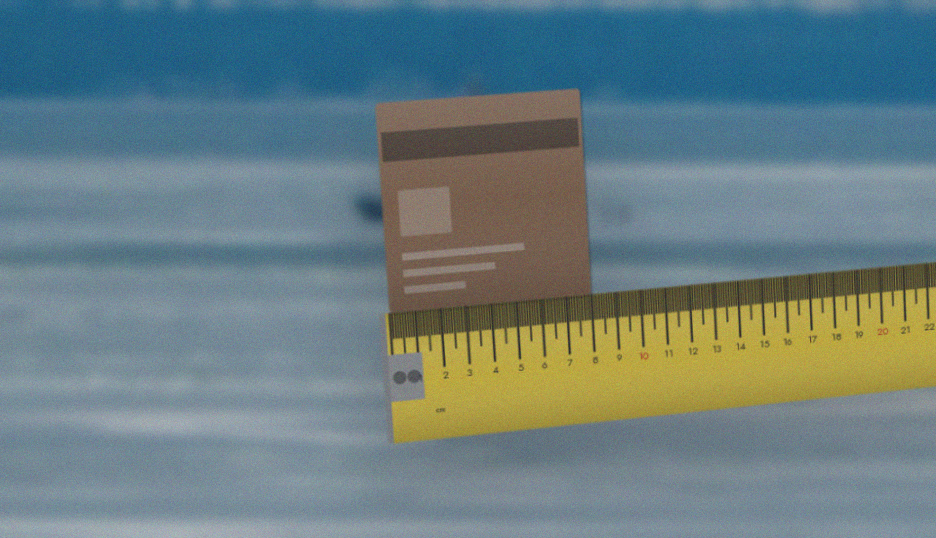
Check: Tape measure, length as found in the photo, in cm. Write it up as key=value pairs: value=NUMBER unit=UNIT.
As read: value=8 unit=cm
